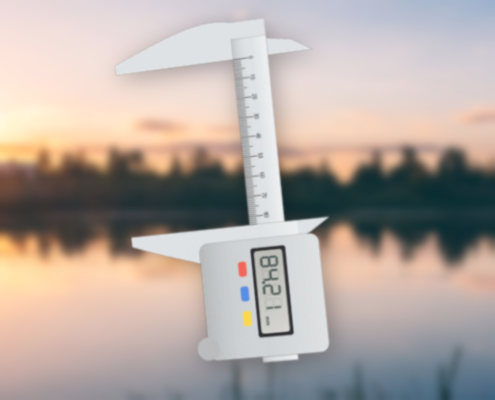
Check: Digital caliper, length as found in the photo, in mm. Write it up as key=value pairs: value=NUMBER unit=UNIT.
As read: value=84.21 unit=mm
